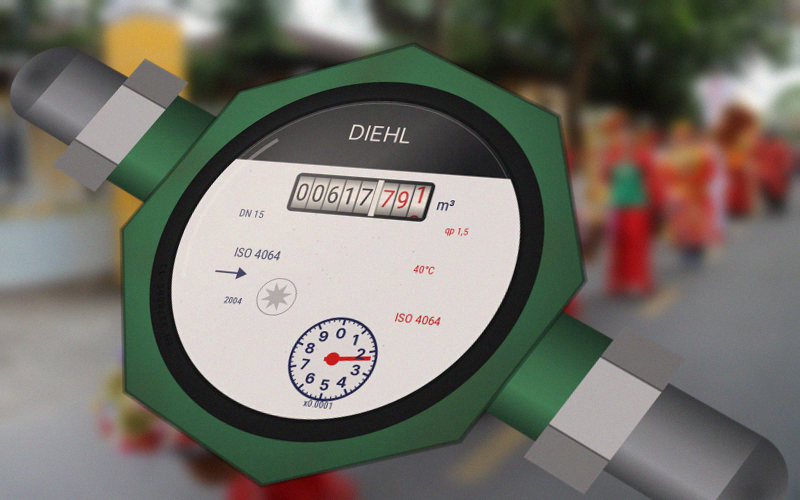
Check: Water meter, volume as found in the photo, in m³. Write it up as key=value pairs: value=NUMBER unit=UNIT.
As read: value=617.7912 unit=m³
